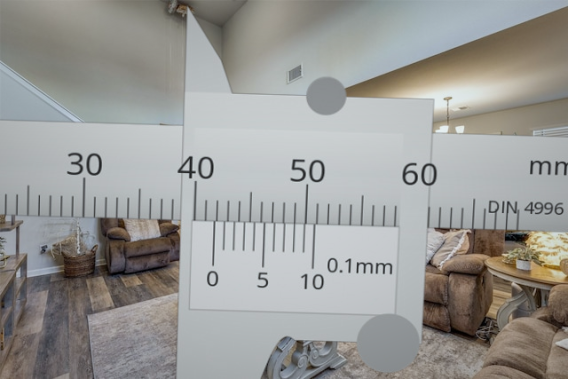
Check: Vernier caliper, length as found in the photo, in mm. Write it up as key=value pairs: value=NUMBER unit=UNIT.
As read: value=41.8 unit=mm
